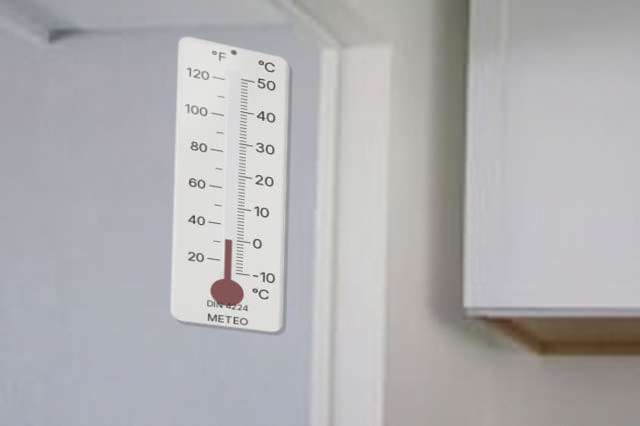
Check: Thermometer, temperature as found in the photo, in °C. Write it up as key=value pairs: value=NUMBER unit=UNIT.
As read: value=0 unit=°C
